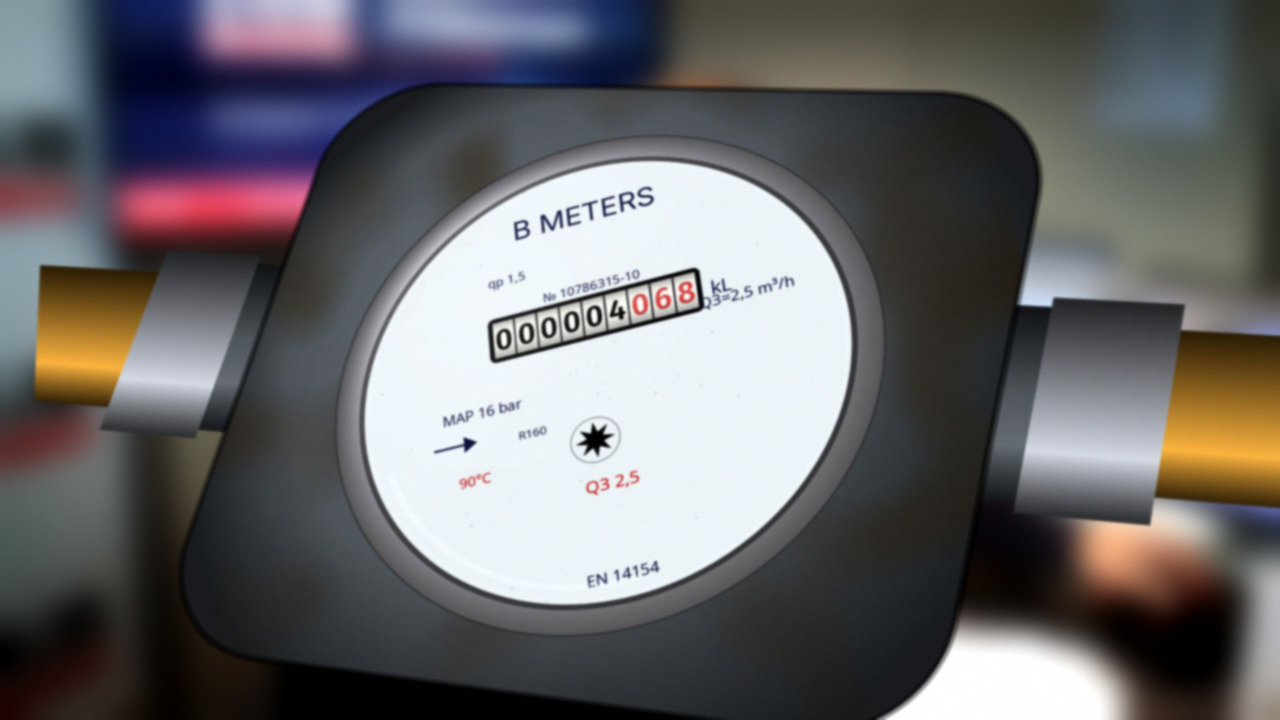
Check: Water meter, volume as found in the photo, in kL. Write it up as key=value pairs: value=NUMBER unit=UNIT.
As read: value=4.068 unit=kL
